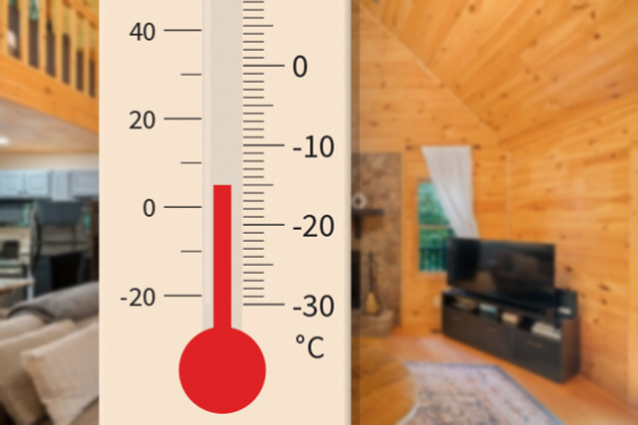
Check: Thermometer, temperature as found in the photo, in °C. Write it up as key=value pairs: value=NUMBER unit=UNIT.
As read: value=-15 unit=°C
